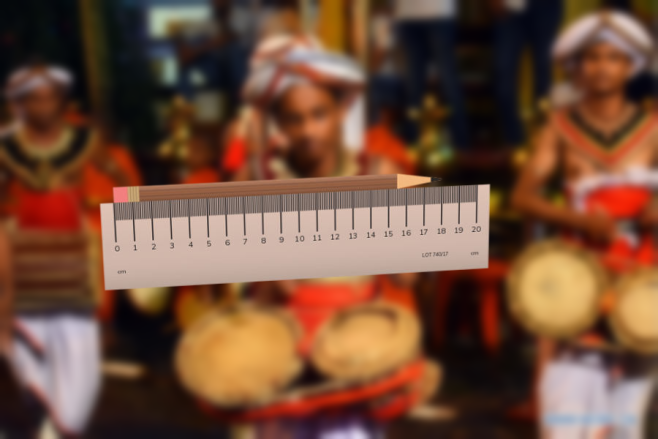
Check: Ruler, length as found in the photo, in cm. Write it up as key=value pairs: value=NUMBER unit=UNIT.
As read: value=18 unit=cm
